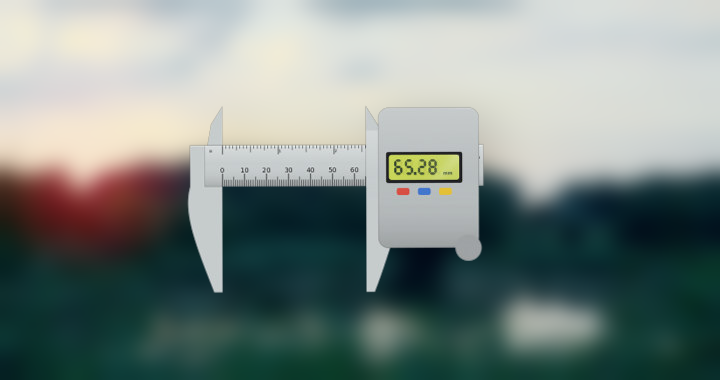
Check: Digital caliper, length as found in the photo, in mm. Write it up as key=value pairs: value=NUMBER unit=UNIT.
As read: value=65.28 unit=mm
